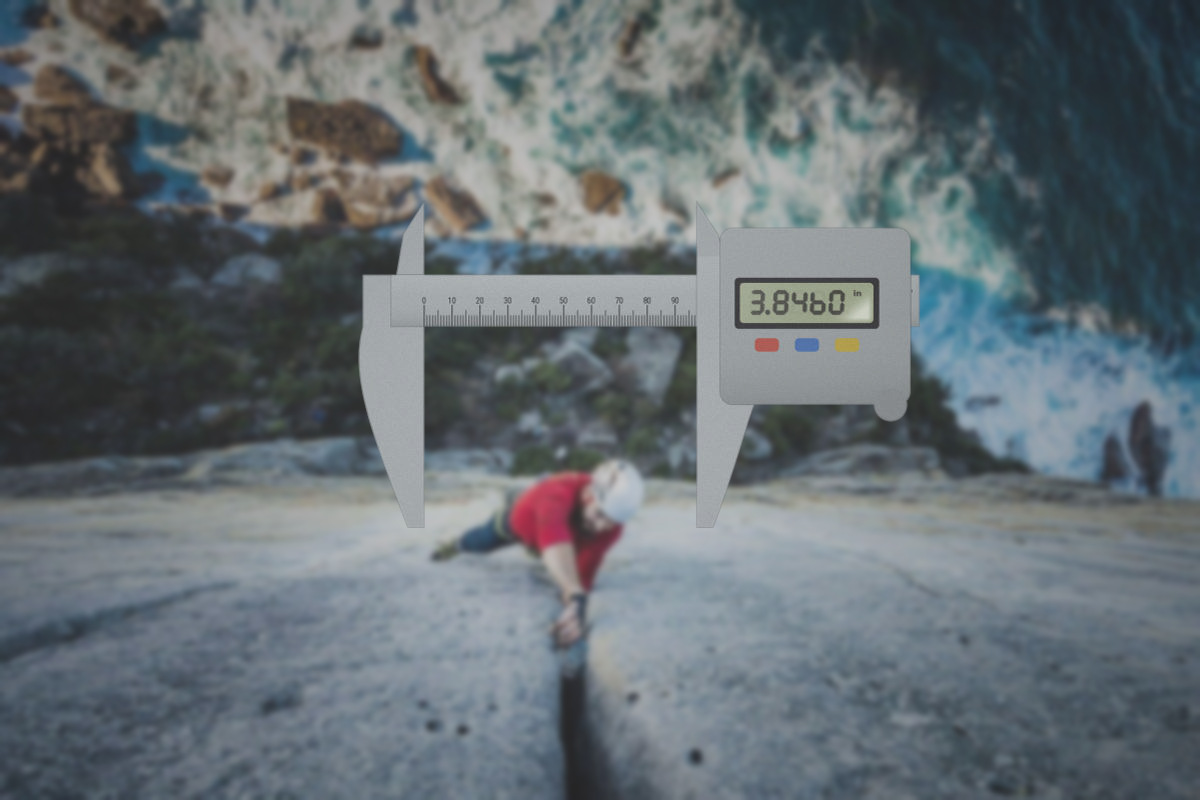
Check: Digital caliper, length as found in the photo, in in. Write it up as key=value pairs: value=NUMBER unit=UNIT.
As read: value=3.8460 unit=in
